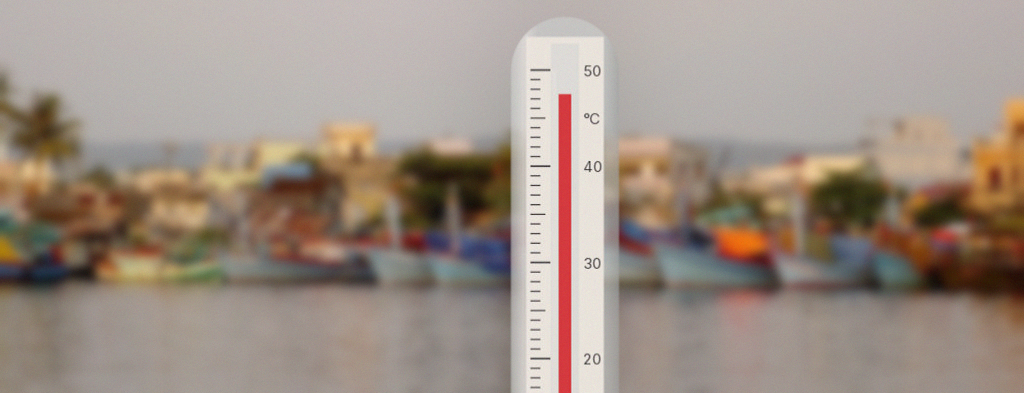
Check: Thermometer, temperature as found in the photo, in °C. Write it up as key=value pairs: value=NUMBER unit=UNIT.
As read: value=47.5 unit=°C
